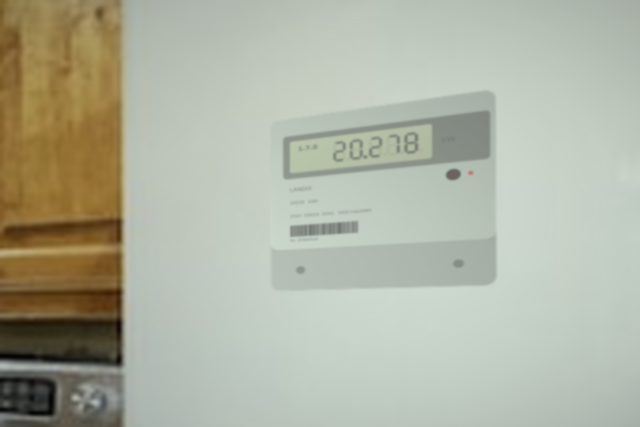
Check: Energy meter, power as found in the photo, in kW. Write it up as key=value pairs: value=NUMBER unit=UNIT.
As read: value=20.278 unit=kW
